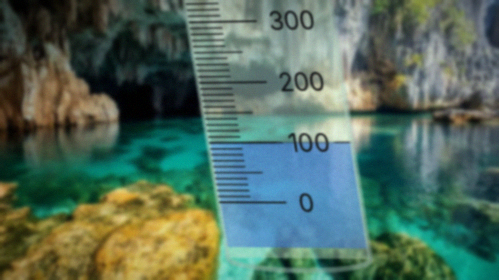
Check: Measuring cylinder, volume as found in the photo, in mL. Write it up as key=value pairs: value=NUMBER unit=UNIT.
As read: value=100 unit=mL
